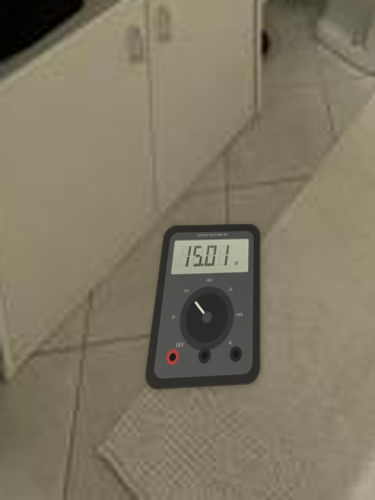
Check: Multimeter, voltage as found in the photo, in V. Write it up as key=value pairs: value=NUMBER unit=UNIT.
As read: value=15.01 unit=V
